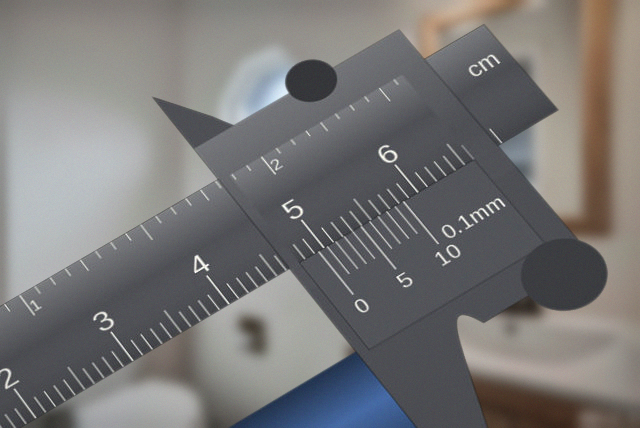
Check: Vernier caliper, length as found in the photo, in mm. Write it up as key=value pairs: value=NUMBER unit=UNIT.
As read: value=49.4 unit=mm
